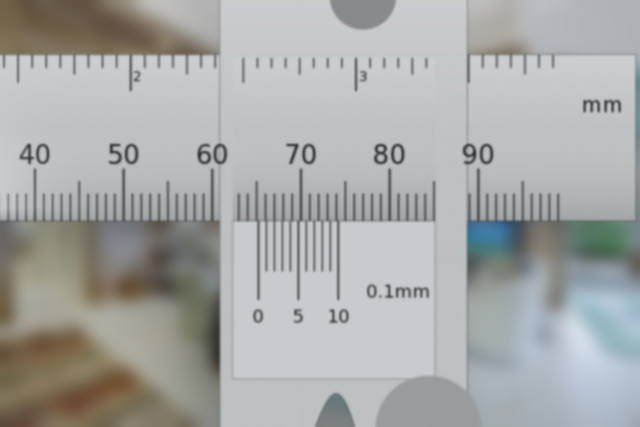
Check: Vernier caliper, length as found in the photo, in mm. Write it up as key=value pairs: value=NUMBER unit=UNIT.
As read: value=65.2 unit=mm
